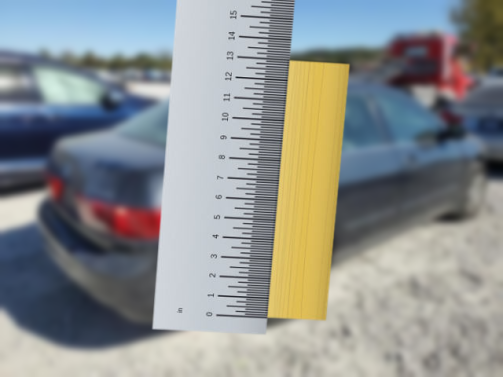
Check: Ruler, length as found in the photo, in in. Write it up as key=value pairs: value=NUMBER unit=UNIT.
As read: value=13 unit=in
